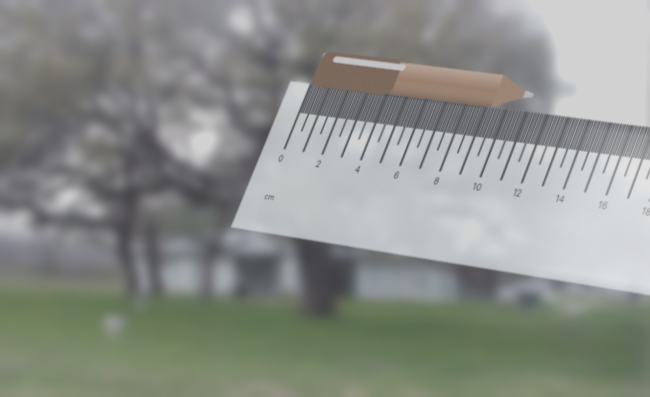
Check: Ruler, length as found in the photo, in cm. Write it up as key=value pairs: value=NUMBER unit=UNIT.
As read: value=11 unit=cm
